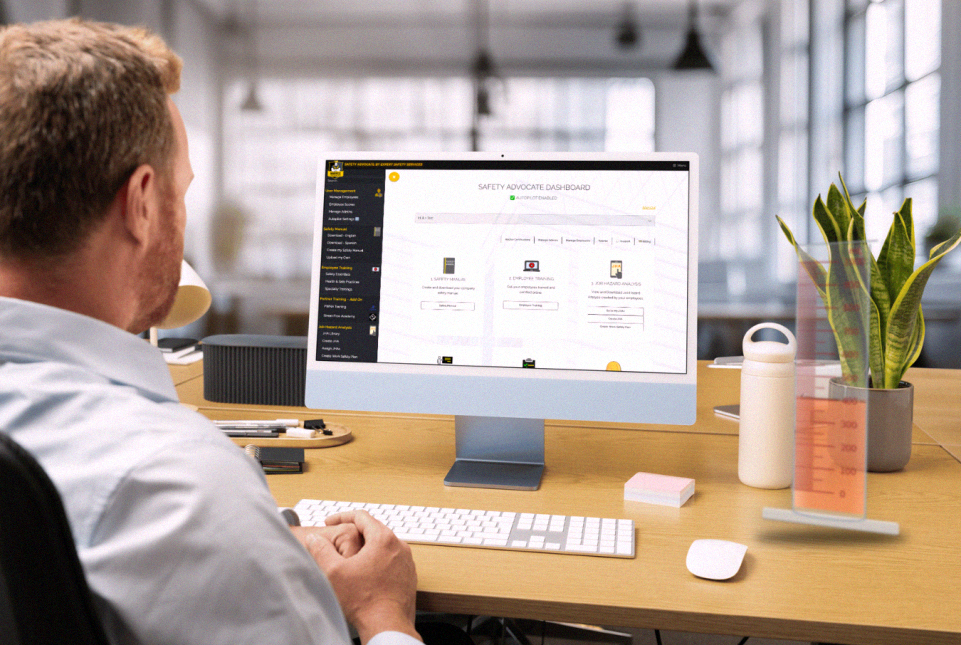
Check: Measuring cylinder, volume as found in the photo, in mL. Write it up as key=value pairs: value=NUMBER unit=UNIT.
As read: value=400 unit=mL
